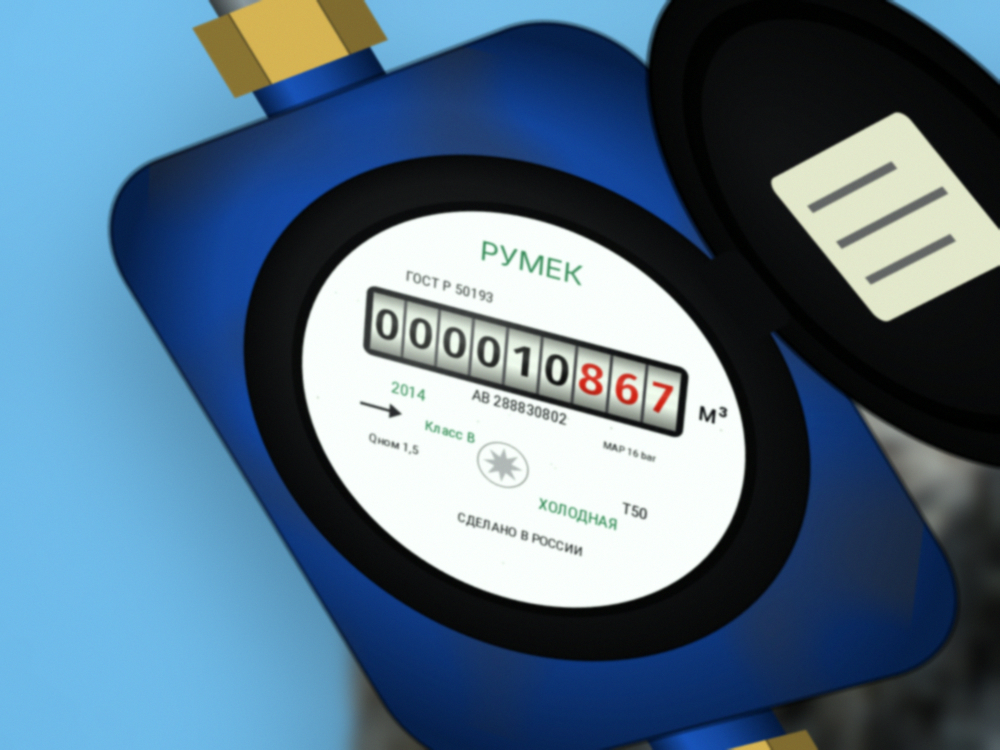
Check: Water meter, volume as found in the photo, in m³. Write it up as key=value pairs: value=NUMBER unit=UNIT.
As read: value=10.867 unit=m³
